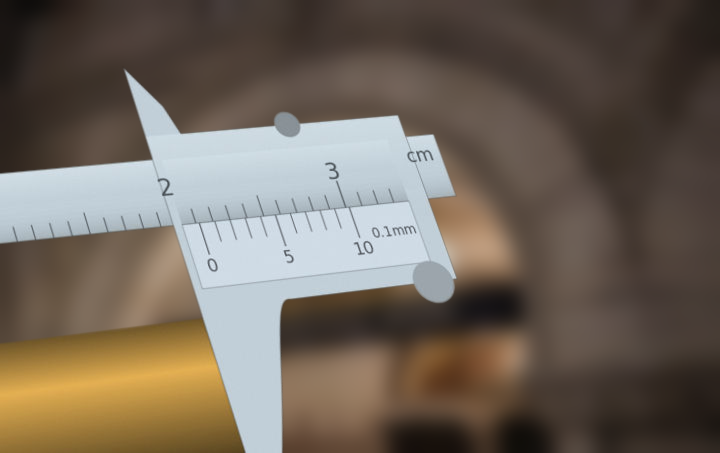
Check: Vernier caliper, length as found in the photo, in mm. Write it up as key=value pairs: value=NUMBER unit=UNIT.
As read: value=21.2 unit=mm
